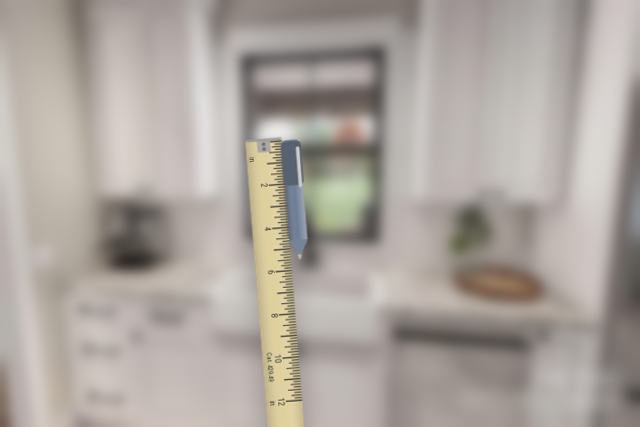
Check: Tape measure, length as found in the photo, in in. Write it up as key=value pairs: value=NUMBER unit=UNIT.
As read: value=5.5 unit=in
